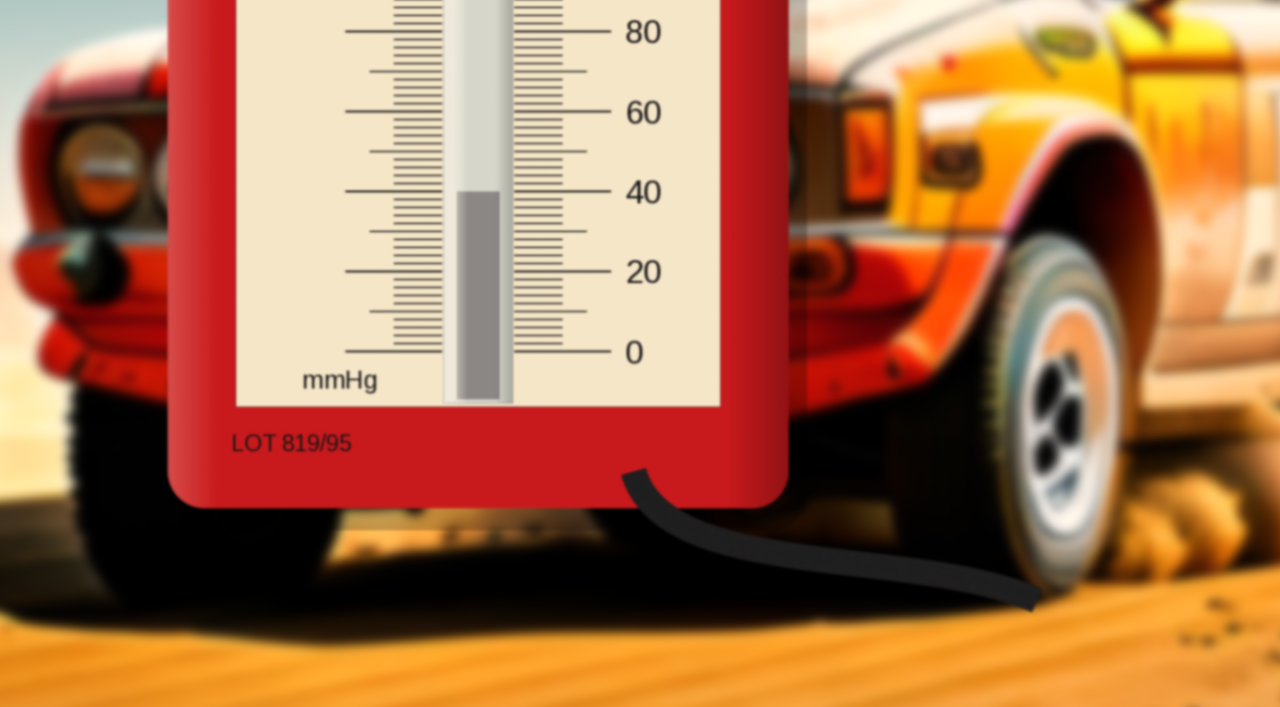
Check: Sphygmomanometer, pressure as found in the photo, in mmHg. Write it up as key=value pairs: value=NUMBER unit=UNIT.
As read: value=40 unit=mmHg
